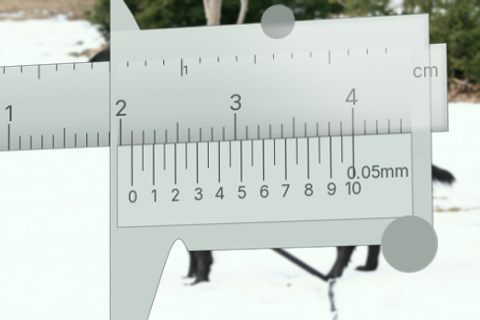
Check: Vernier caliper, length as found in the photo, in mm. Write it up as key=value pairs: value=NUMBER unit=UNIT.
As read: value=21.0 unit=mm
